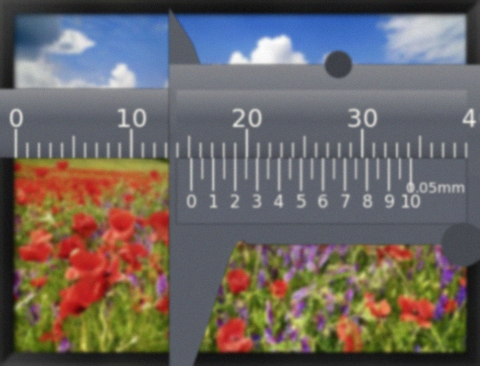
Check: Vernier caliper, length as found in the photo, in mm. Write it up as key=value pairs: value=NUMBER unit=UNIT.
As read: value=15.2 unit=mm
